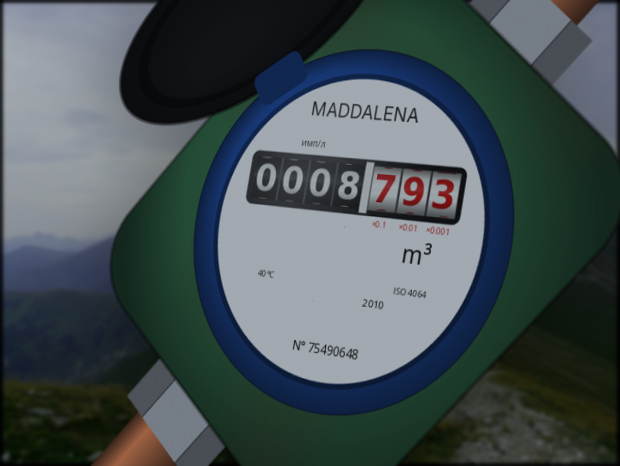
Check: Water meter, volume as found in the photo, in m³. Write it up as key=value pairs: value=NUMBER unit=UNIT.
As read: value=8.793 unit=m³
